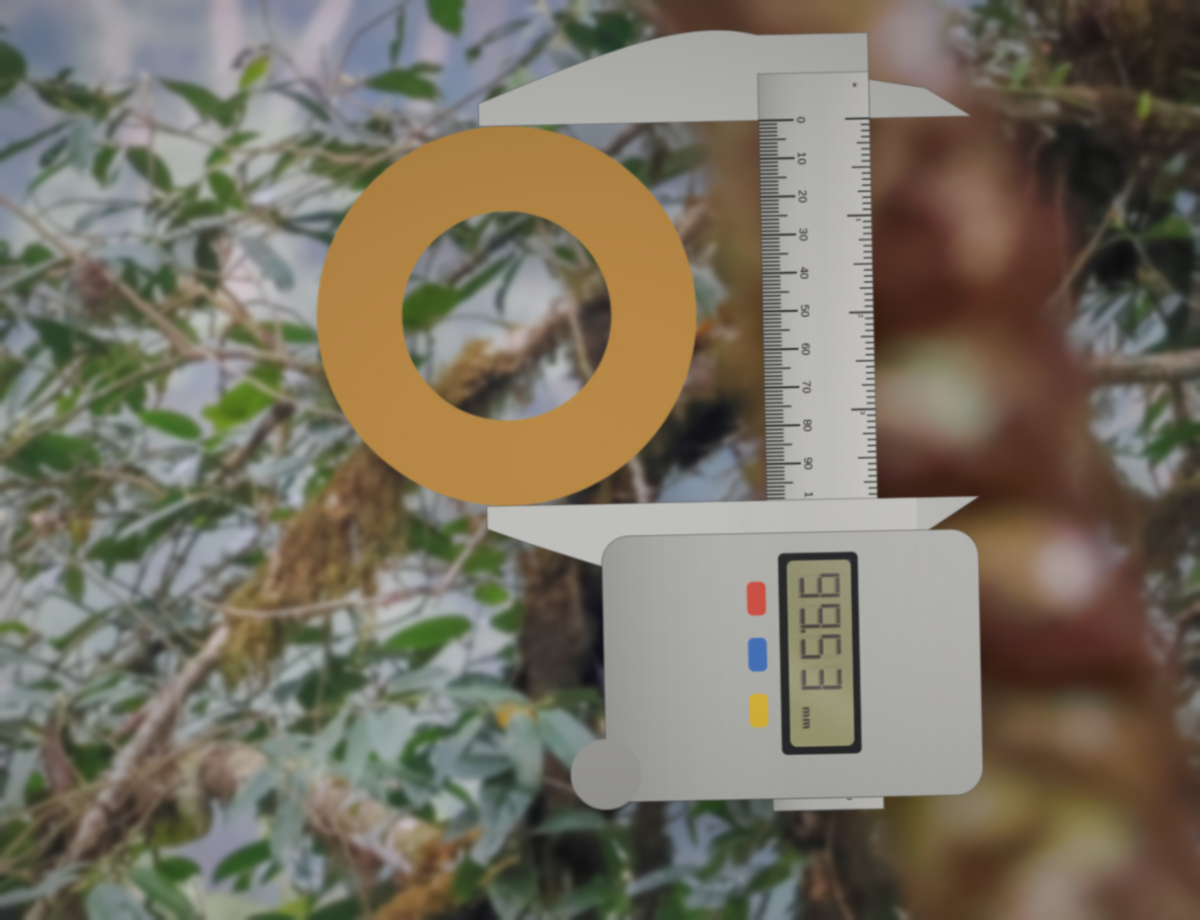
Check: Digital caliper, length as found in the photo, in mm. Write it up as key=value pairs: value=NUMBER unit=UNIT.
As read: value=99.53 unit=mm
